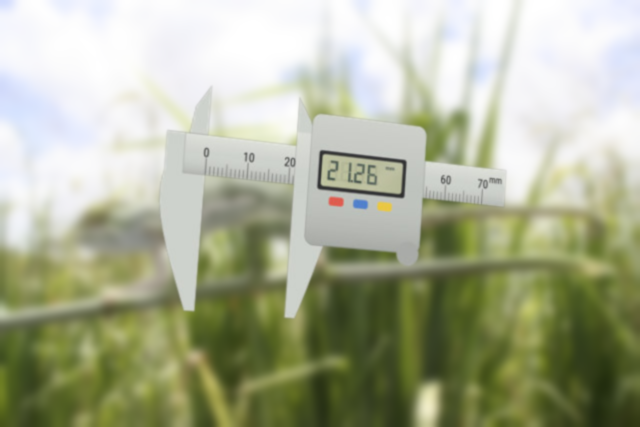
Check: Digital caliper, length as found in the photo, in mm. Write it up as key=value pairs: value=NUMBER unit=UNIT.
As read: value=21.26 unit=mm
